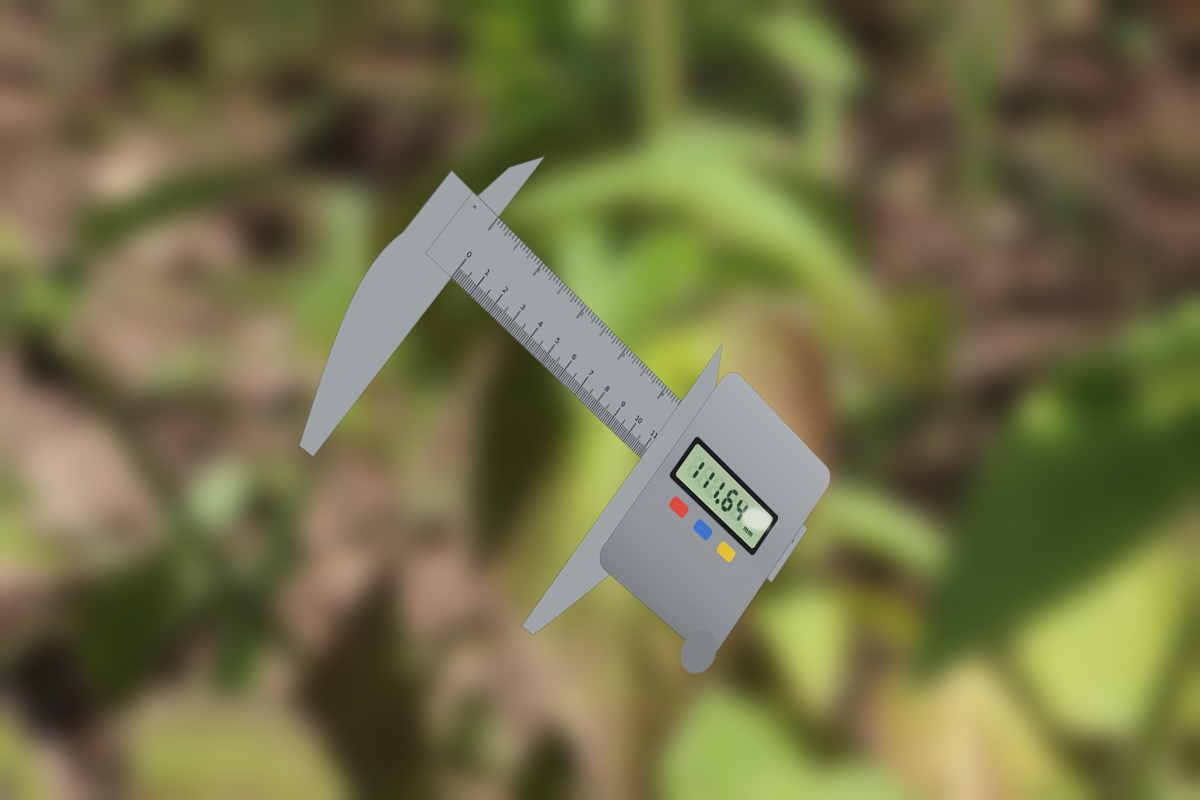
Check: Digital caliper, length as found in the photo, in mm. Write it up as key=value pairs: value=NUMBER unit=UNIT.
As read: value=111.64 unit=mm
